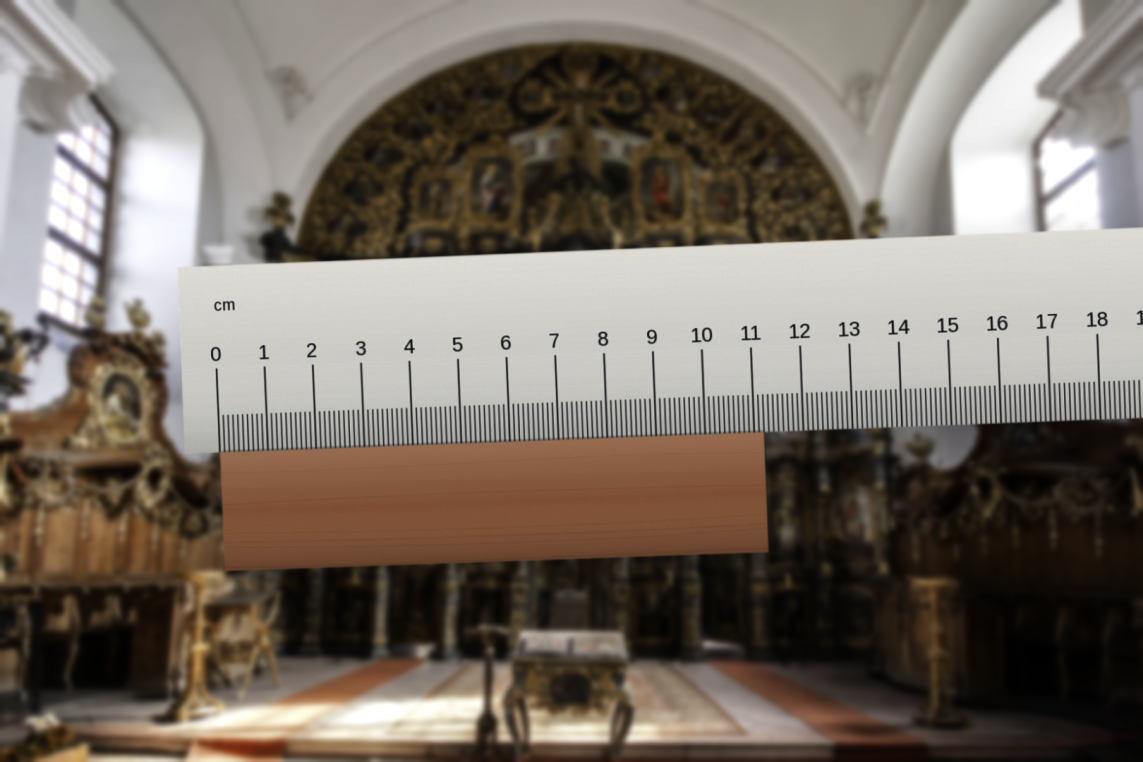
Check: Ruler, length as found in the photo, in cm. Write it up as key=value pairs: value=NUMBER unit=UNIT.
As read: value=11.2 unit=cm
